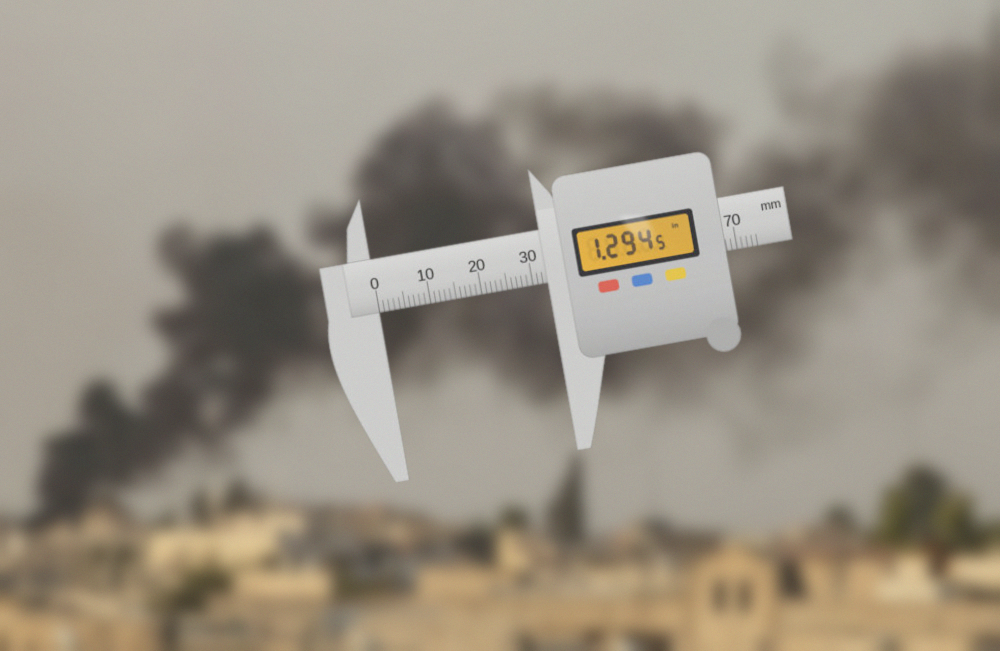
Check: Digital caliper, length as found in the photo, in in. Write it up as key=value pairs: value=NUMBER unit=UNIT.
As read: value=1.2945 unit=in
